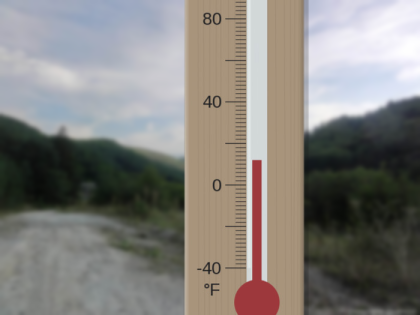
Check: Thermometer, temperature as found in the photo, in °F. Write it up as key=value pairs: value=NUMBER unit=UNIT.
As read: value=12 unit=°F
